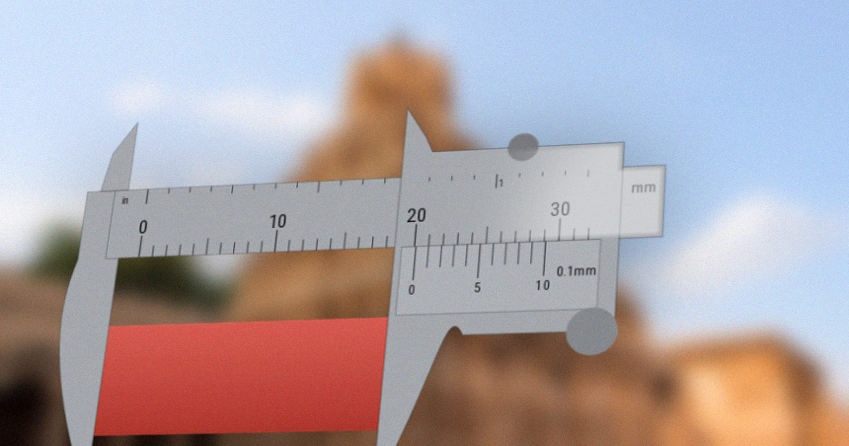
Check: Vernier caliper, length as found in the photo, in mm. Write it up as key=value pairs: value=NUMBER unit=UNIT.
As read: value=20.1 unit=mm
